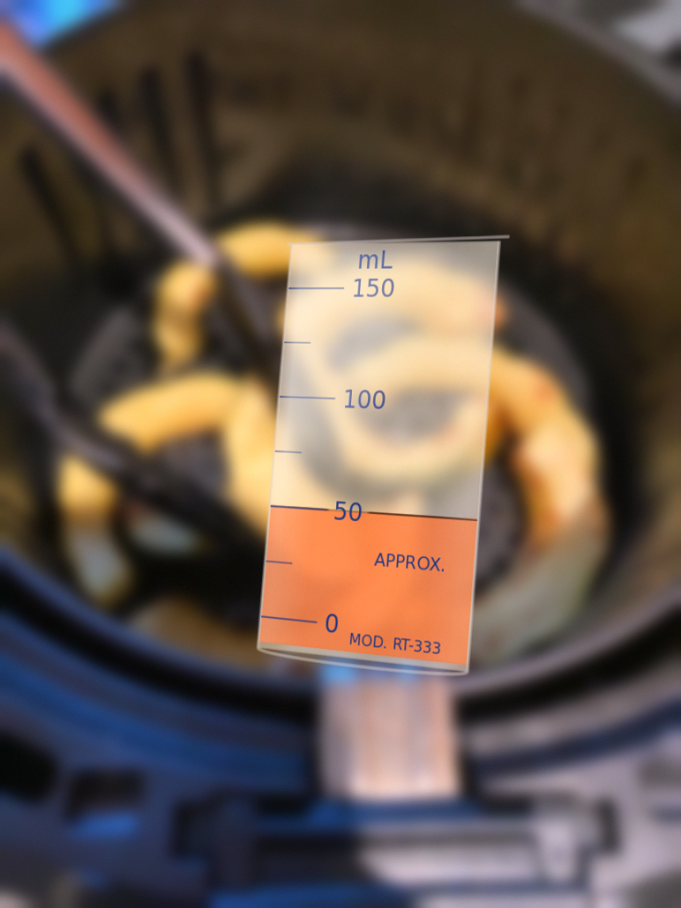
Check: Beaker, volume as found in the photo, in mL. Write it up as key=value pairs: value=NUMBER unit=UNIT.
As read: value=50 unit=mL
